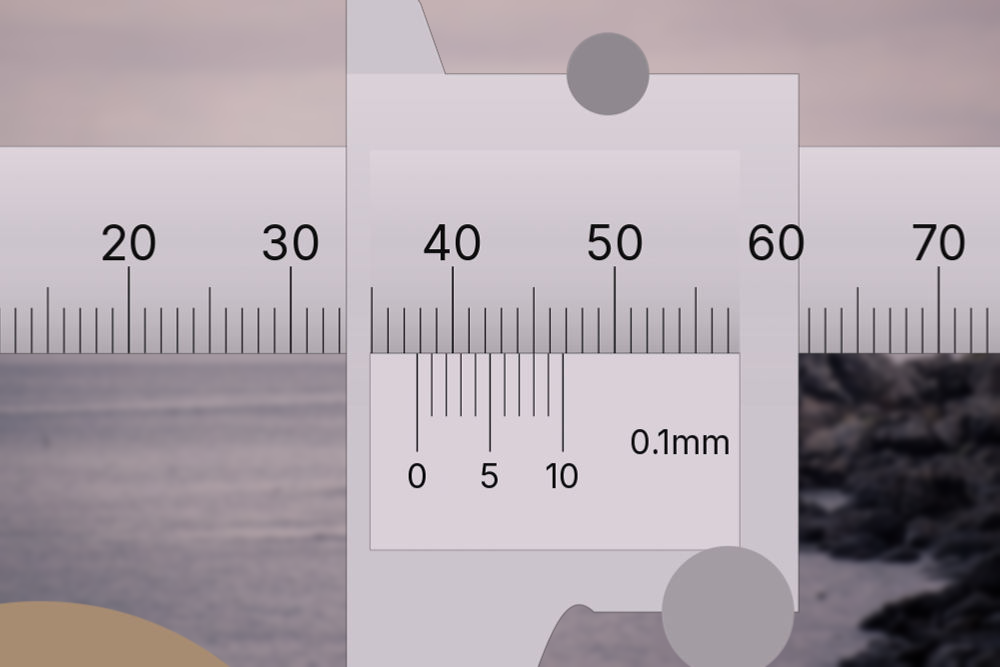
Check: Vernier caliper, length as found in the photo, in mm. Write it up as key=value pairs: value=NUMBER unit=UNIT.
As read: value=37.8 unit=mm
